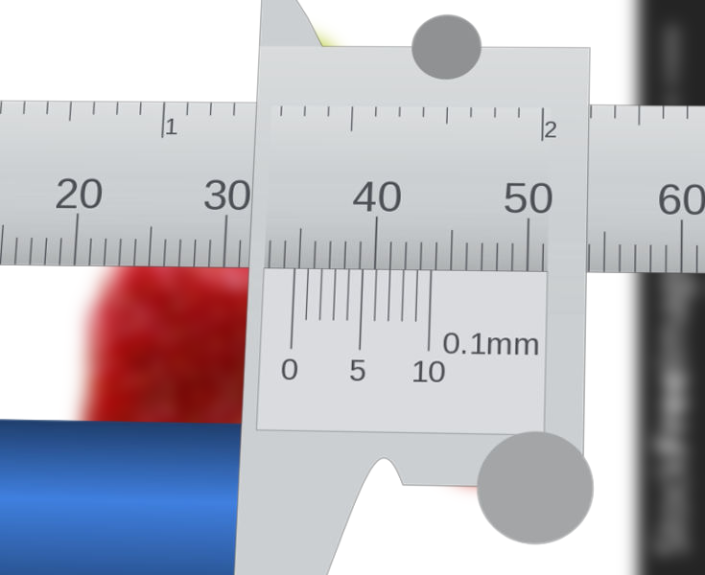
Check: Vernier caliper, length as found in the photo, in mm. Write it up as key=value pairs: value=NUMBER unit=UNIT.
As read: value=34.7 unit=mm
